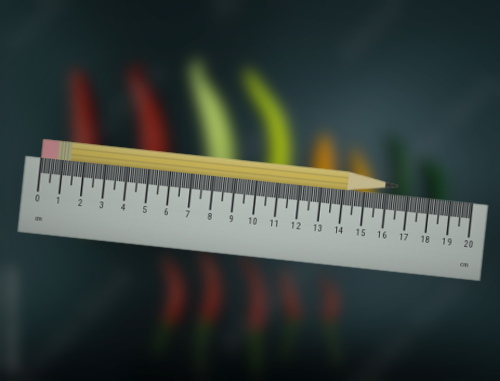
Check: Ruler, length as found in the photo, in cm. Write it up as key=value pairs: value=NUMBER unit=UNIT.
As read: value=16.5 unit=cm
